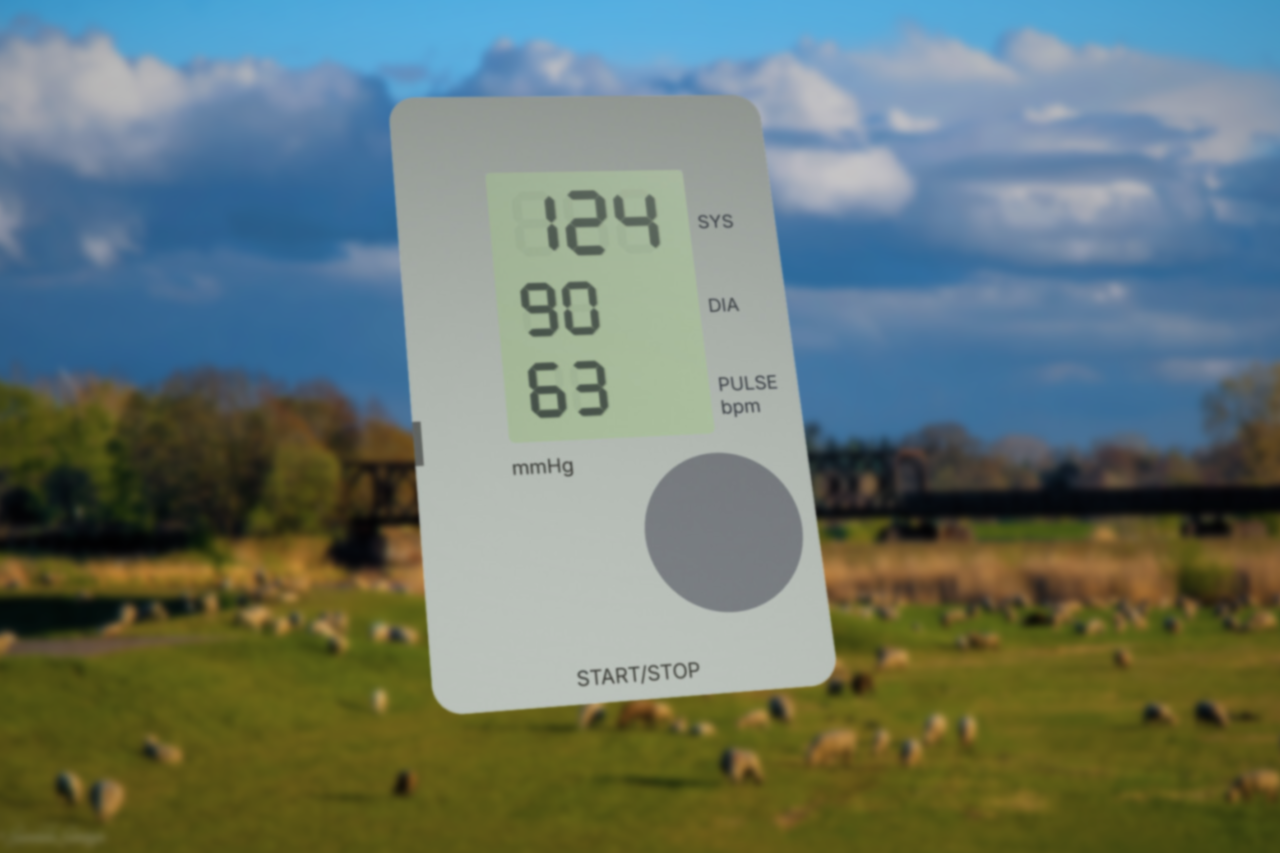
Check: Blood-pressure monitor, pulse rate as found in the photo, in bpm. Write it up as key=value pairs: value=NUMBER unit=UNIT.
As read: value=63 unit=bpm
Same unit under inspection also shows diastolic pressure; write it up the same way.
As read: value=90 unit=mmHg
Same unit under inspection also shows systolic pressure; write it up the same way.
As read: value=124 unit=mmHg
